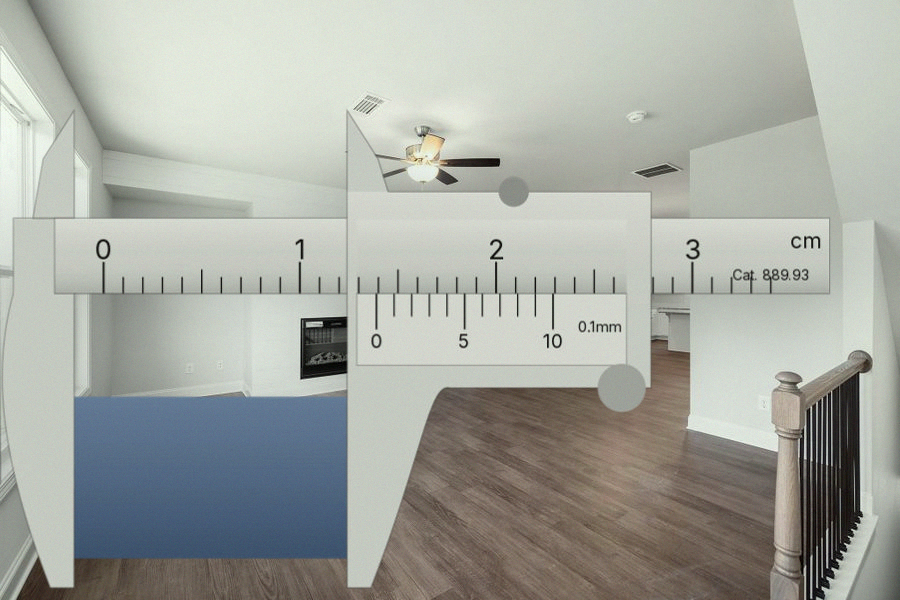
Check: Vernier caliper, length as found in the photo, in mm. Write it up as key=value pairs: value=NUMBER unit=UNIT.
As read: value=13.9 unit=mm
